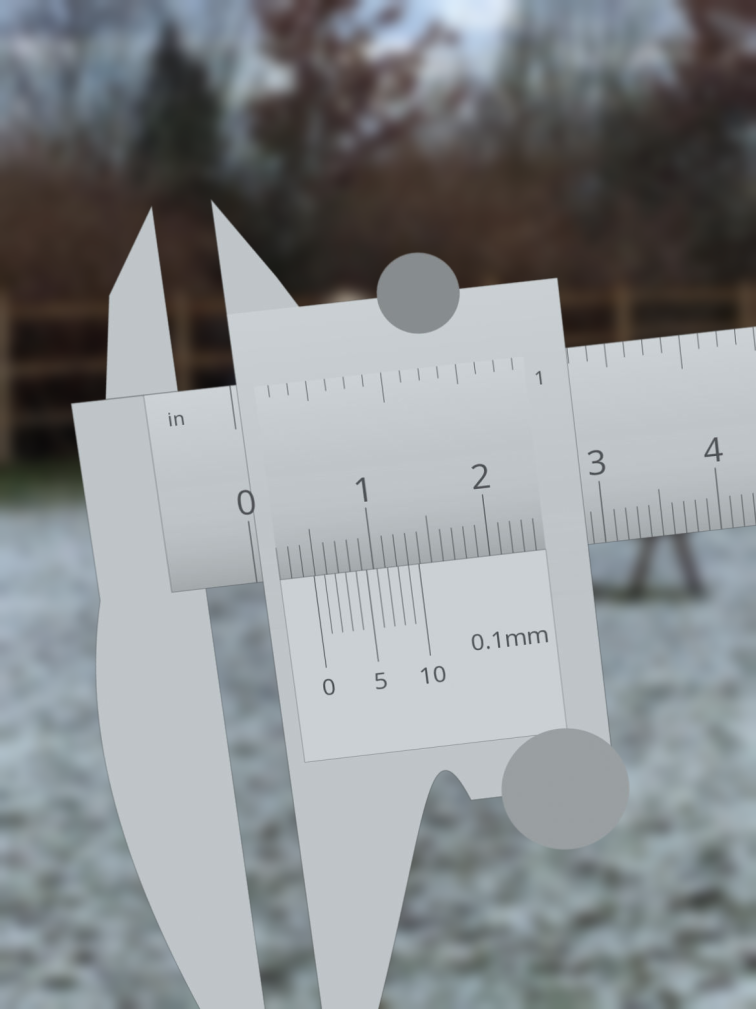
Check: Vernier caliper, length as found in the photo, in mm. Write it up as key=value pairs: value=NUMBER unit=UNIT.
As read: value=4.9 unit=mm
